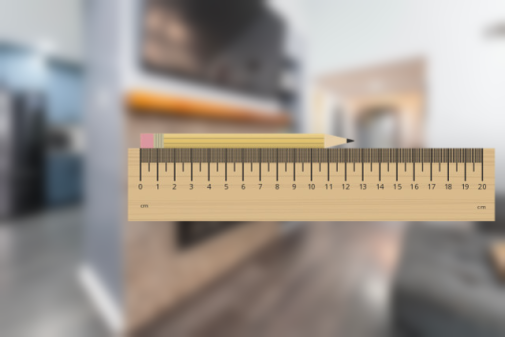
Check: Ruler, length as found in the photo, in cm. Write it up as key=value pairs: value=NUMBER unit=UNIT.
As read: value=12.5 unit=cm
